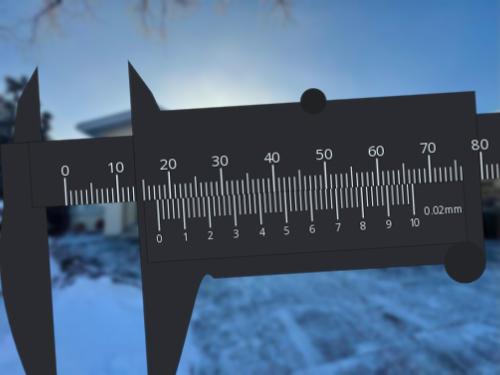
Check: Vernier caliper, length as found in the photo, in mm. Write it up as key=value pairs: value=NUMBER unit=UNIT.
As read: value=17.5 unit=mm
